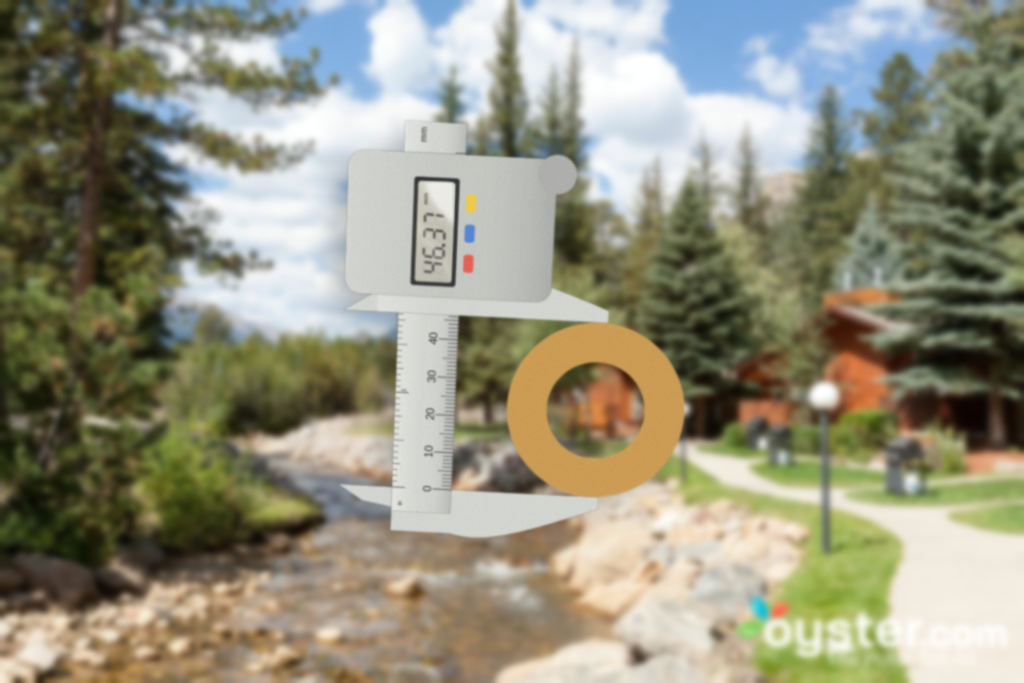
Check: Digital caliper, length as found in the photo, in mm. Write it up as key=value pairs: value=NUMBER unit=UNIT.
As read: value=46.37 unit=mm
